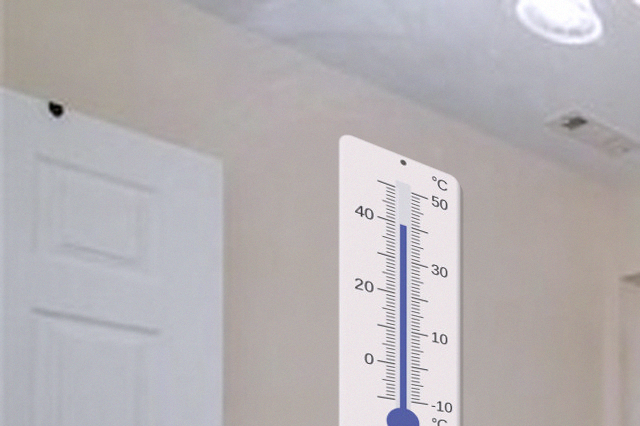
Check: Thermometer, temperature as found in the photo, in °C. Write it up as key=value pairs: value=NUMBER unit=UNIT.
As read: value=40 unit=°C
